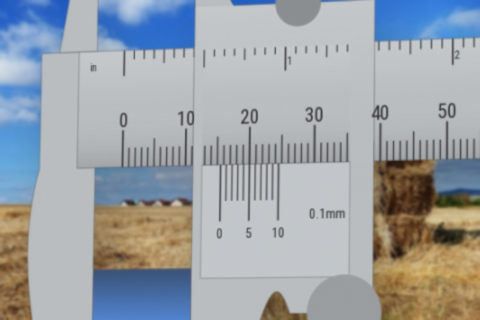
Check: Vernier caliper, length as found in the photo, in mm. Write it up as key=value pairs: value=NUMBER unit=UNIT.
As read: value=15.5 unit=mm
